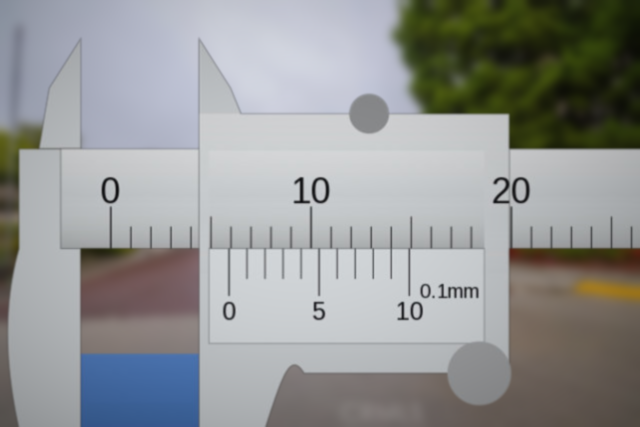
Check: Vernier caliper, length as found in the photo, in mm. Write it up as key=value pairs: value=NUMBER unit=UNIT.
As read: value=5.9 unit=mm
